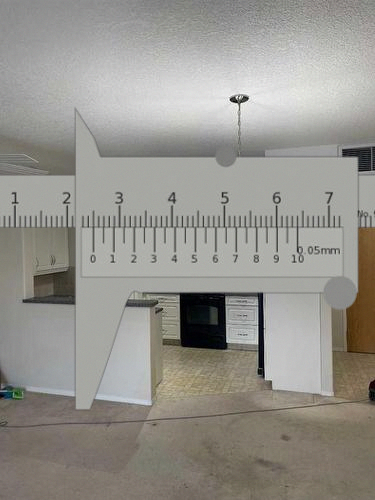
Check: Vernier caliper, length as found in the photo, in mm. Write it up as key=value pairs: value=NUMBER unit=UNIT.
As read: value=25.0 unit=mm
